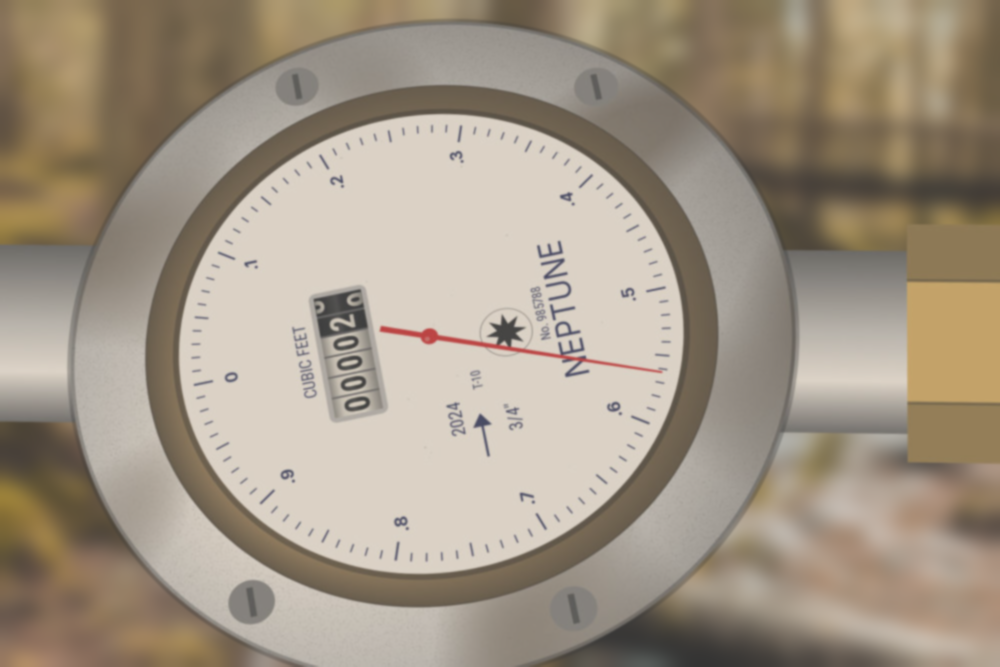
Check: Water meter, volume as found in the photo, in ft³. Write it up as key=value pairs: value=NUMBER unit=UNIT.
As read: value=28.56 unit=ft³
